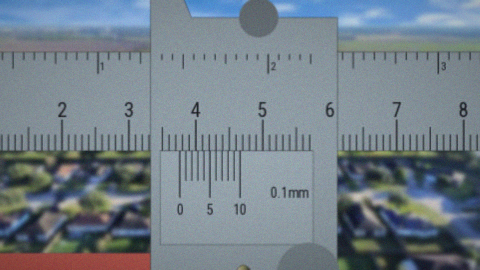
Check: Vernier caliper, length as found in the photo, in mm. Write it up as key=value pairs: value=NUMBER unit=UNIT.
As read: value=37.6 unit=mm
